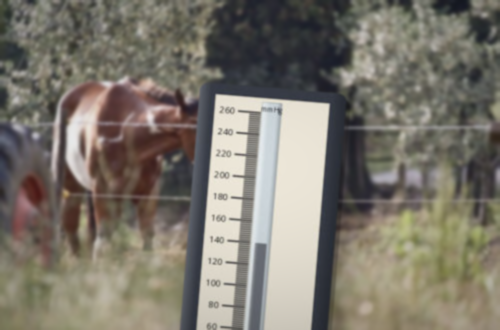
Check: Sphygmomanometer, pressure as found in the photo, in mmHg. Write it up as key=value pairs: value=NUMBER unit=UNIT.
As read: value=140 unit=mmHg
